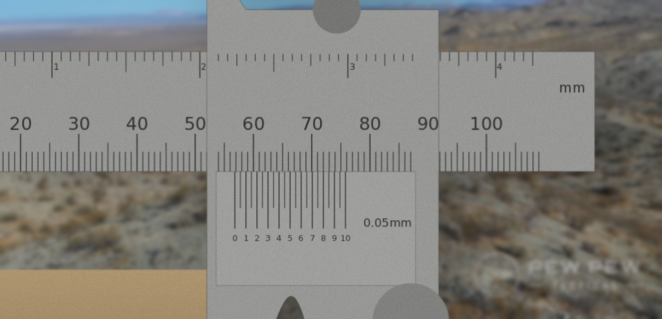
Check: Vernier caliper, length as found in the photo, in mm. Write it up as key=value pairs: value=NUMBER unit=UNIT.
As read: value=56.8 unit=mm
